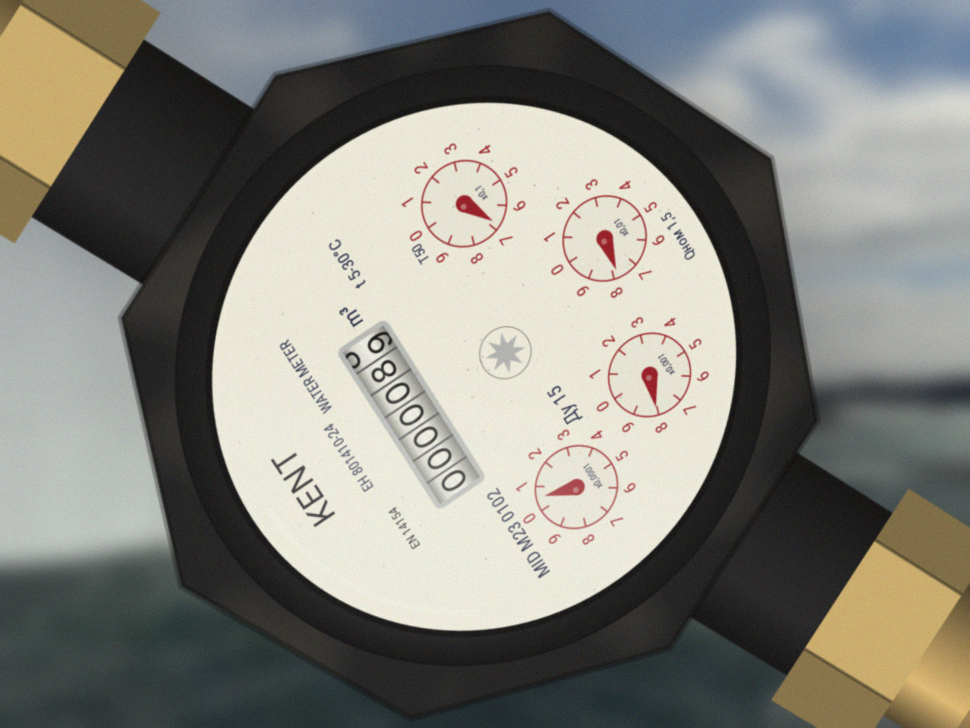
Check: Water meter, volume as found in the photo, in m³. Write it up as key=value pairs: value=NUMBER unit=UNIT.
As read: value=88.6780 unit=m³
